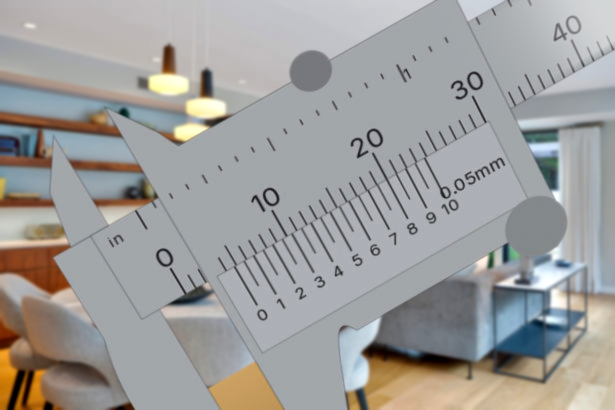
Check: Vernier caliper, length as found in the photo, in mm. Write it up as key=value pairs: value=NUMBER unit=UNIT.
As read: value=4.8 unit=mm
